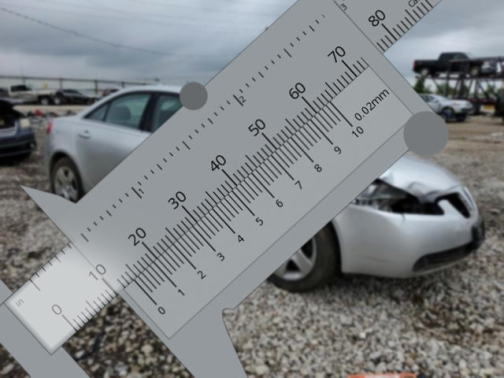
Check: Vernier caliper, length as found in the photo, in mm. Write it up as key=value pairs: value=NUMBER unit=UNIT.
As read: value=14.2 unit=mm
